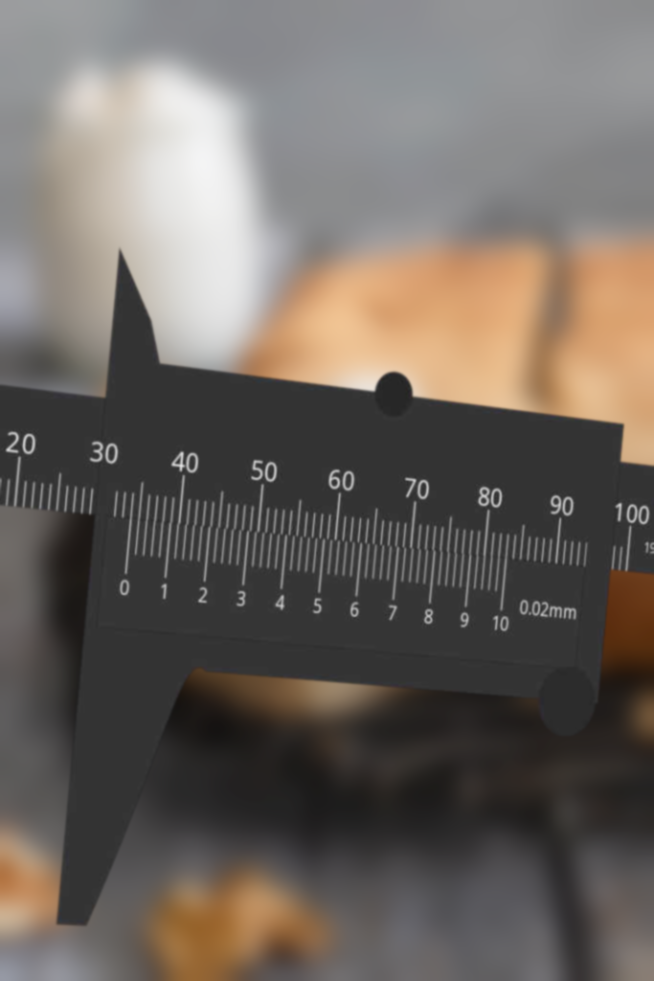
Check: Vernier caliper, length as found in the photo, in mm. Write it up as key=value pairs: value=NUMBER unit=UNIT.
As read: value=34.0 unit=mm
